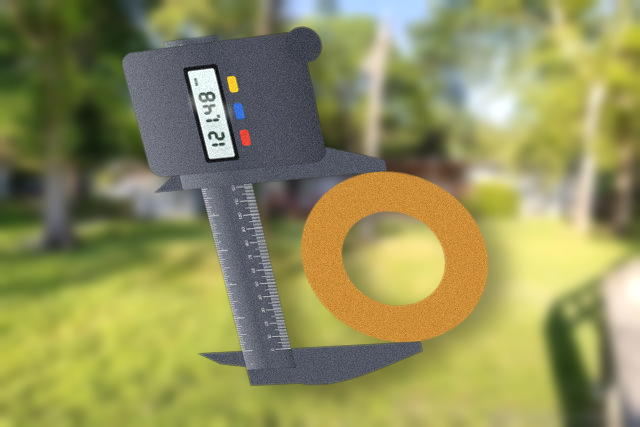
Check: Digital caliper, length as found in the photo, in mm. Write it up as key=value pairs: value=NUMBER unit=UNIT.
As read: value=121.48 unit=mm
